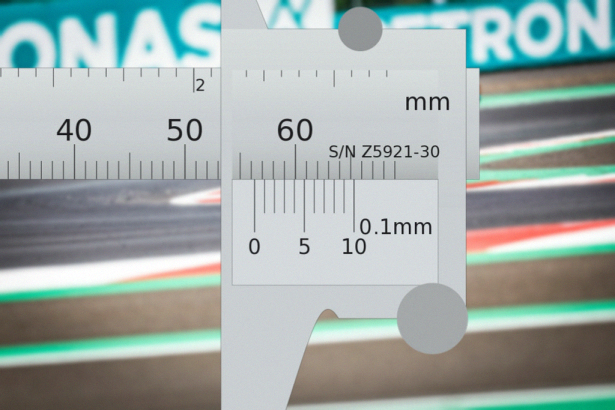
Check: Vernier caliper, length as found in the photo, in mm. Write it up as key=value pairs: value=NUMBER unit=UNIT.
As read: value=56.3 unit=mm
